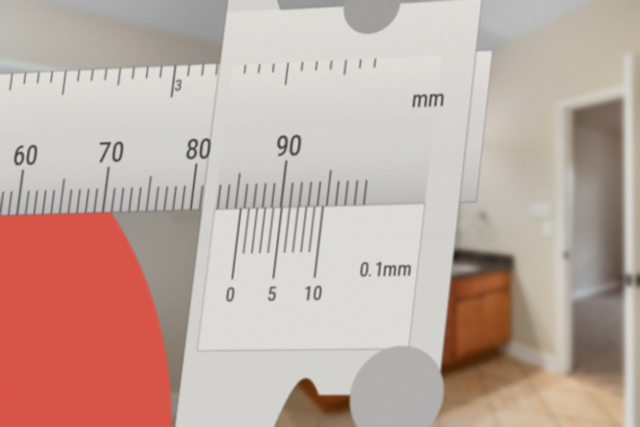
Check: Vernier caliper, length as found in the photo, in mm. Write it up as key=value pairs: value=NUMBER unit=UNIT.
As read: value=85.6 unit=mm
